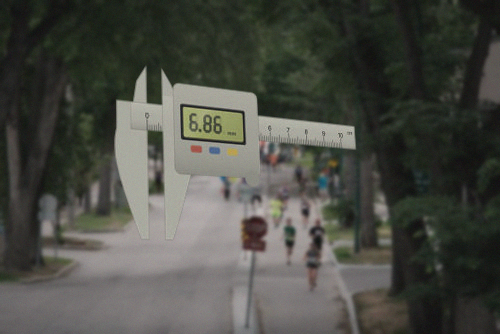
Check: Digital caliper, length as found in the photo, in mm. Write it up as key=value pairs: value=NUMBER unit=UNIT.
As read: value=6.86 unit=mm
